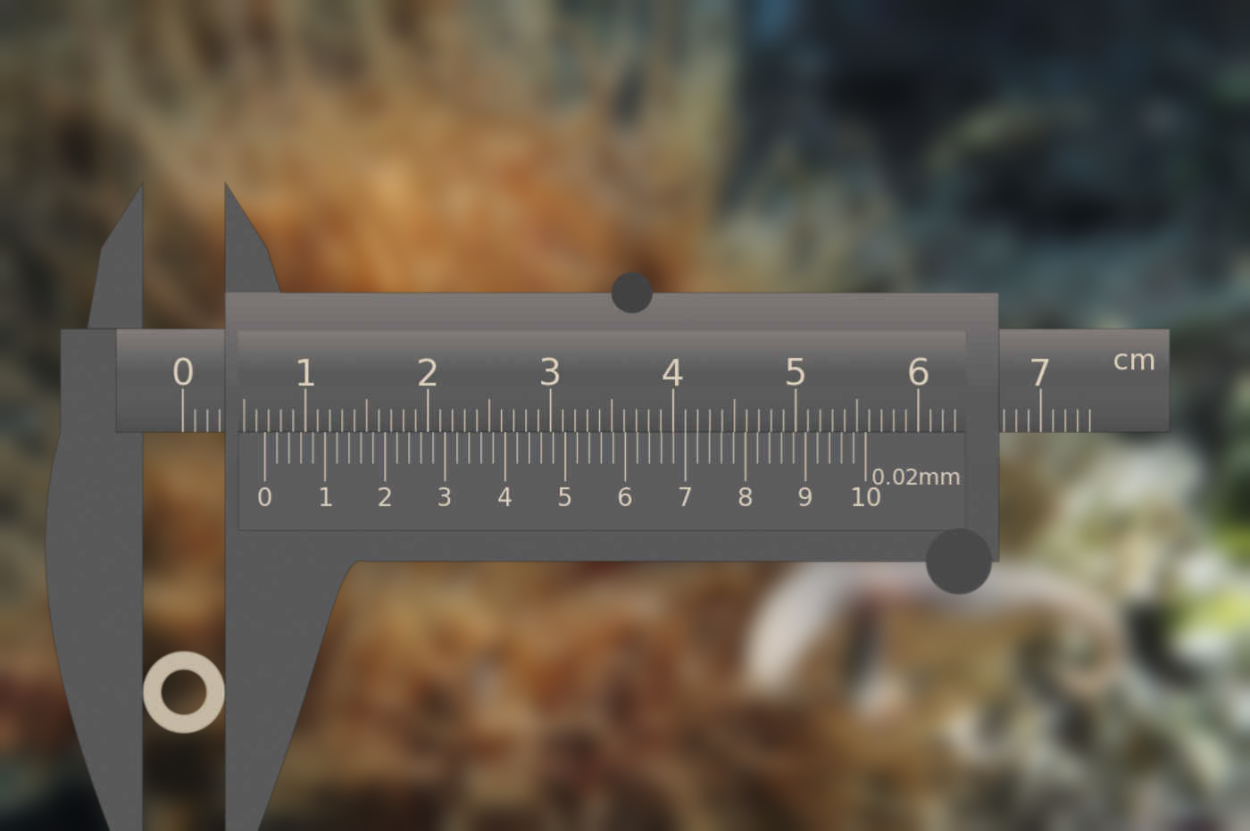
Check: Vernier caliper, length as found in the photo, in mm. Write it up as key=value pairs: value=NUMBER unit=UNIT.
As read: value=6.7 unit=mm
